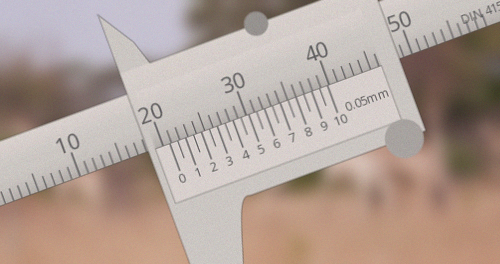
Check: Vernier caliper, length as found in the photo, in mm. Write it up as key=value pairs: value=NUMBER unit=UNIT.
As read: value=20.8 unit=mm
